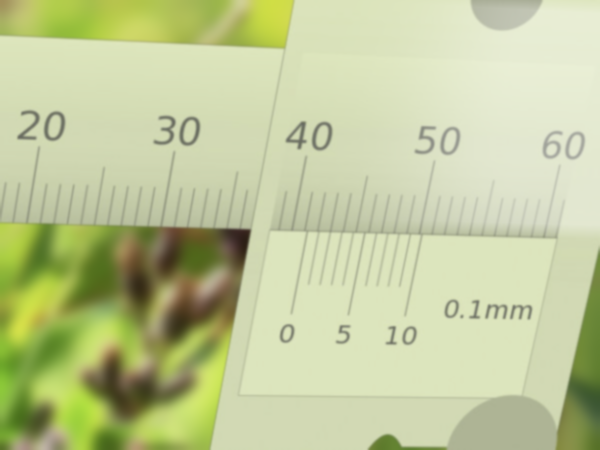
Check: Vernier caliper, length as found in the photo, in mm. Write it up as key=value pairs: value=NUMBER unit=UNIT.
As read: value=41.2 unit=mm
